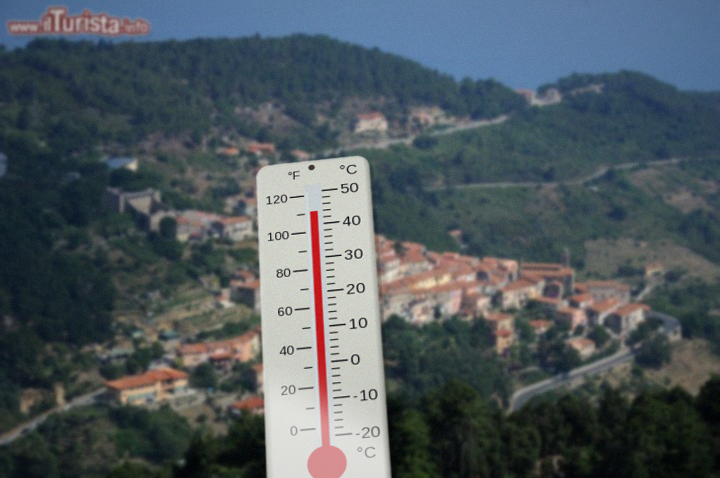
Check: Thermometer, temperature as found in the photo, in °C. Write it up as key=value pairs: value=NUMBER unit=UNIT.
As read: value=44 unit=°C
